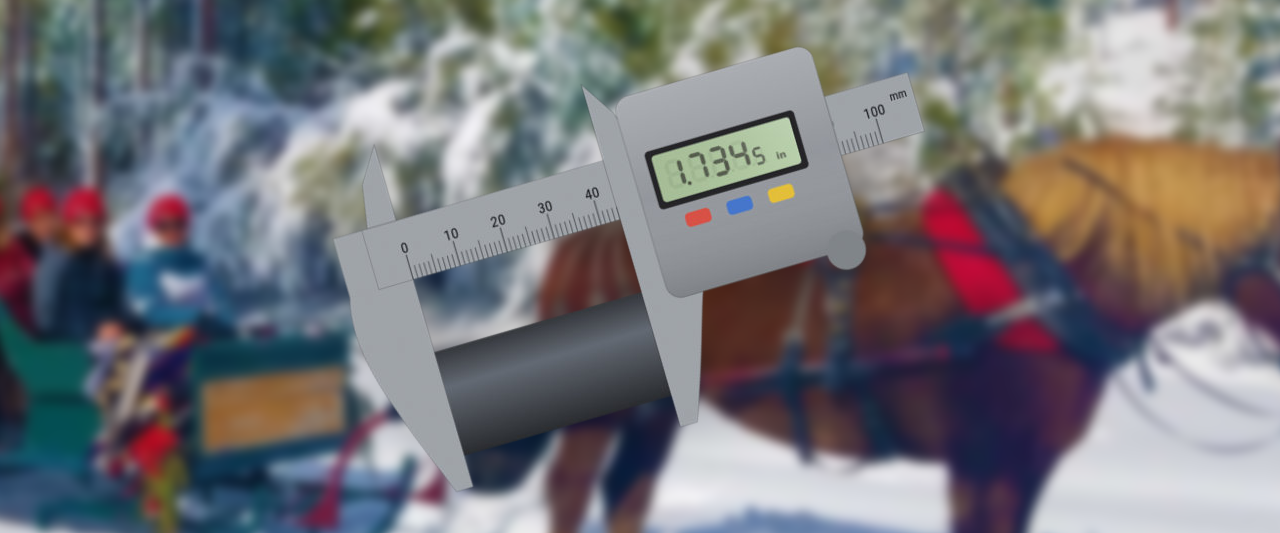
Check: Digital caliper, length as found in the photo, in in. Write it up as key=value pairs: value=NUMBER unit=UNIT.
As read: value=1.7345 unit=in
